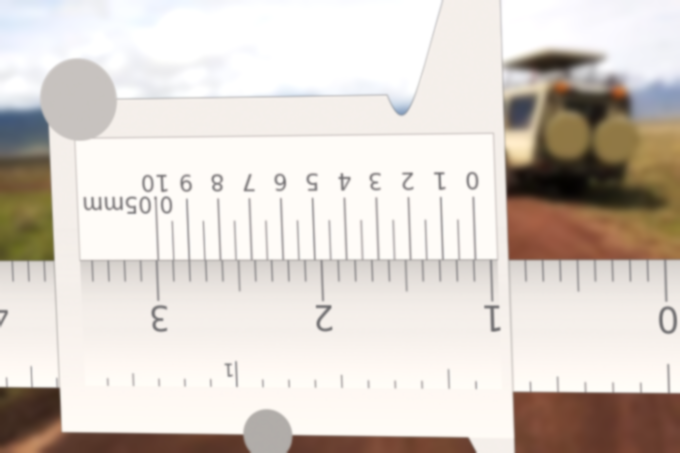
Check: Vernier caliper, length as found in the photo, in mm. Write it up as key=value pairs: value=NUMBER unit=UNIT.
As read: value=10.9 unit=mm
